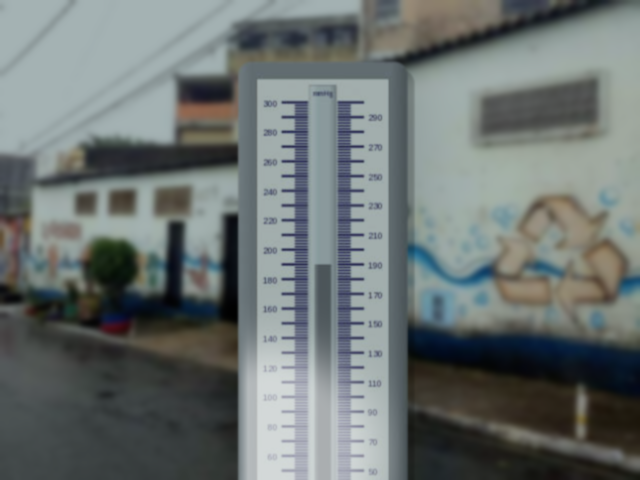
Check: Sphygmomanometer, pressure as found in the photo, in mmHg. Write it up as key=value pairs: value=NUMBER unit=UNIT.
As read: value=190 unit=mmHg
